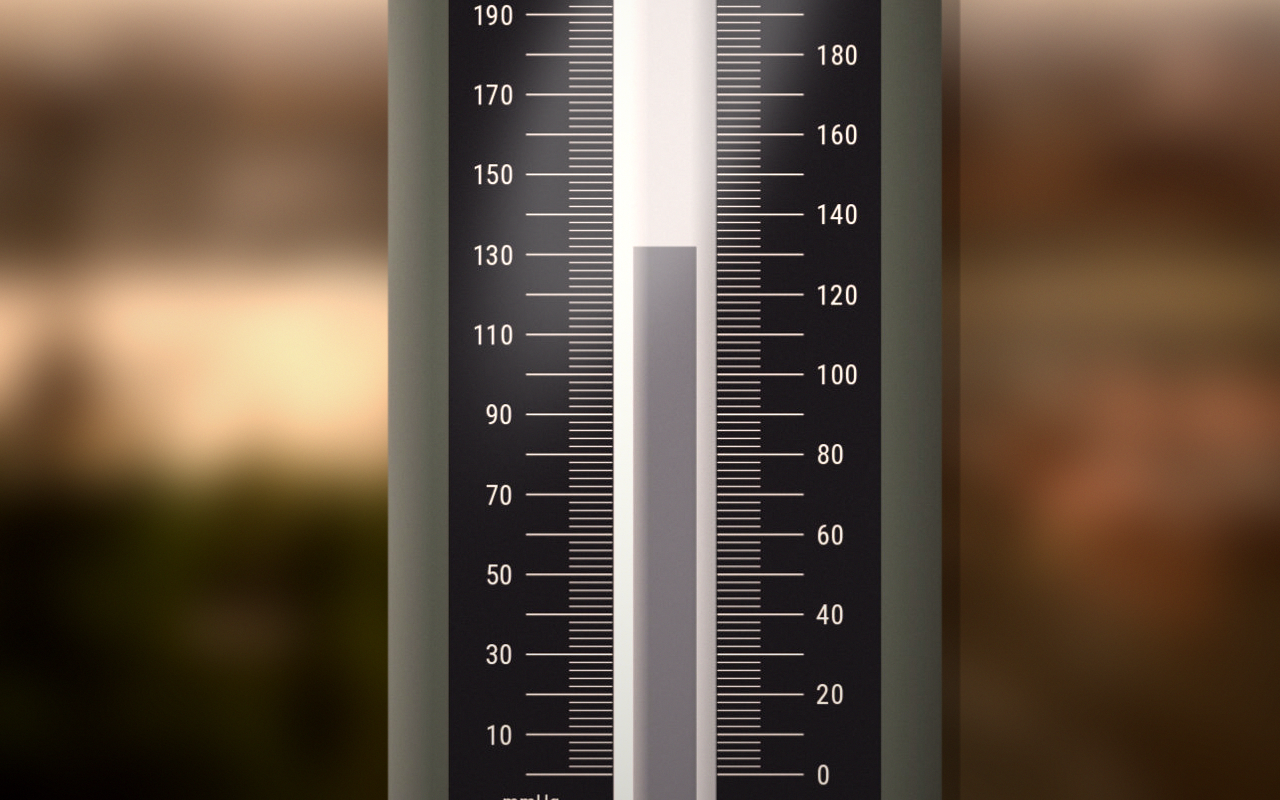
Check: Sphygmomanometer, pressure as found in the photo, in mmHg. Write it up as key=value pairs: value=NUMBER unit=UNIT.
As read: value=132 unit=mmHg
